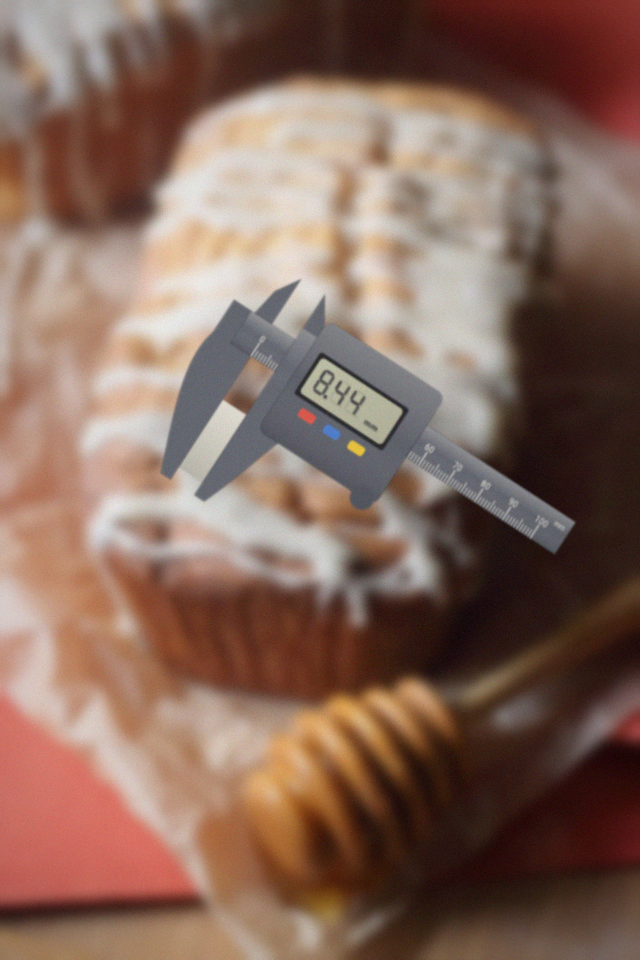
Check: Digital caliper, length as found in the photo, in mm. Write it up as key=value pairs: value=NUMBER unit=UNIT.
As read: value=8.44 unit=mm
